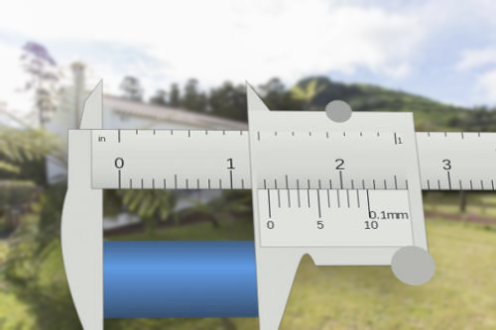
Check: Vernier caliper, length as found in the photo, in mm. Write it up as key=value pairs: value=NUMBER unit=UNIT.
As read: value=13.3 unit=mm
